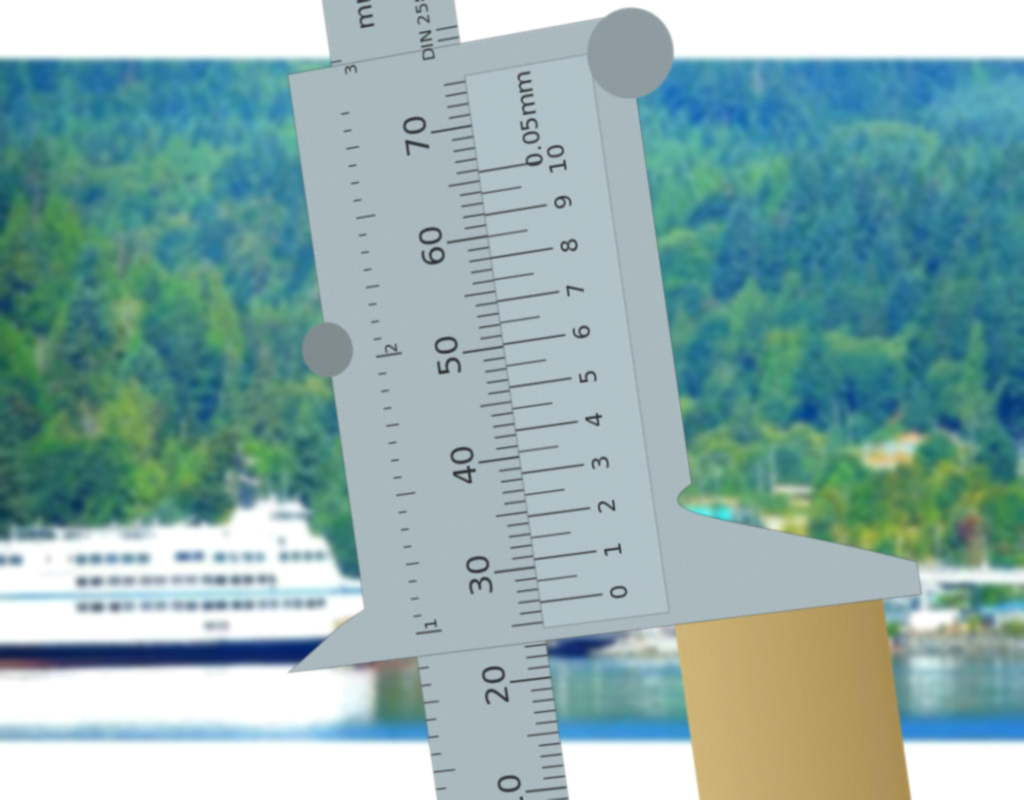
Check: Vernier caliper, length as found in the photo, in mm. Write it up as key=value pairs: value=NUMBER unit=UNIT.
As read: value=26.8 unit=mm
